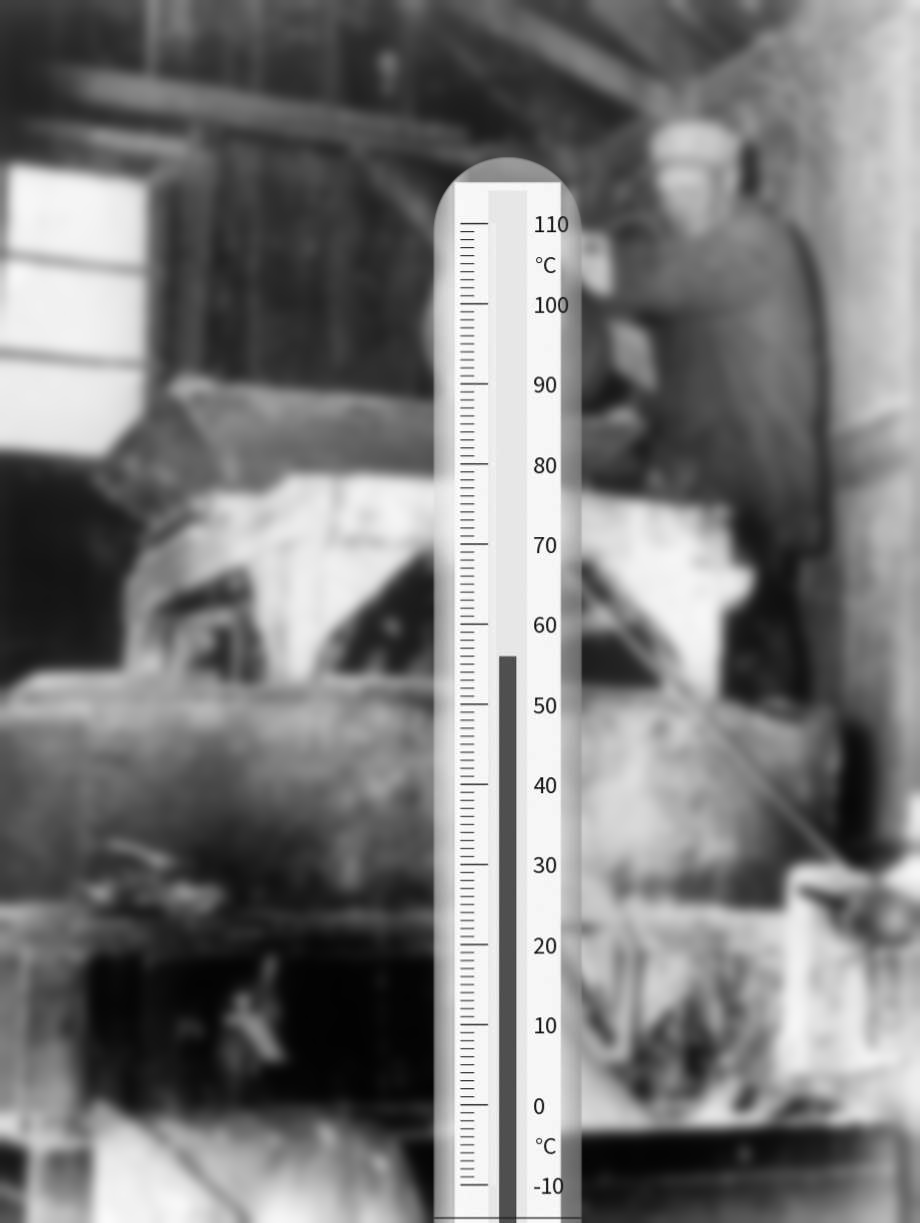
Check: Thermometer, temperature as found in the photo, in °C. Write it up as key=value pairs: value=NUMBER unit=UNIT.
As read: value=56 unit=°C
